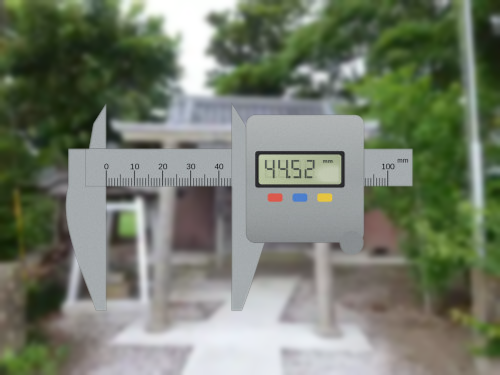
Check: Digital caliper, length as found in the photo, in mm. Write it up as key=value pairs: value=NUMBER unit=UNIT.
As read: value=44.52 unit=mm
